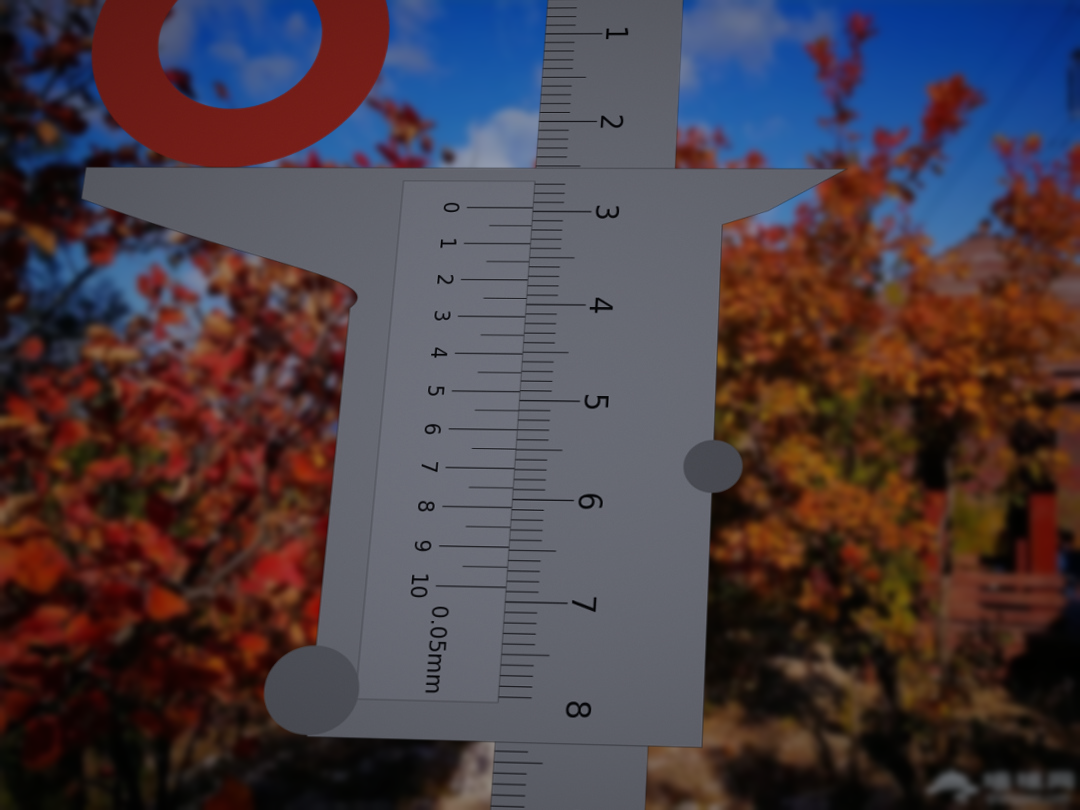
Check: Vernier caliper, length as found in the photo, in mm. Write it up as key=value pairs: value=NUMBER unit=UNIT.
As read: value=29.6 unit=mm
